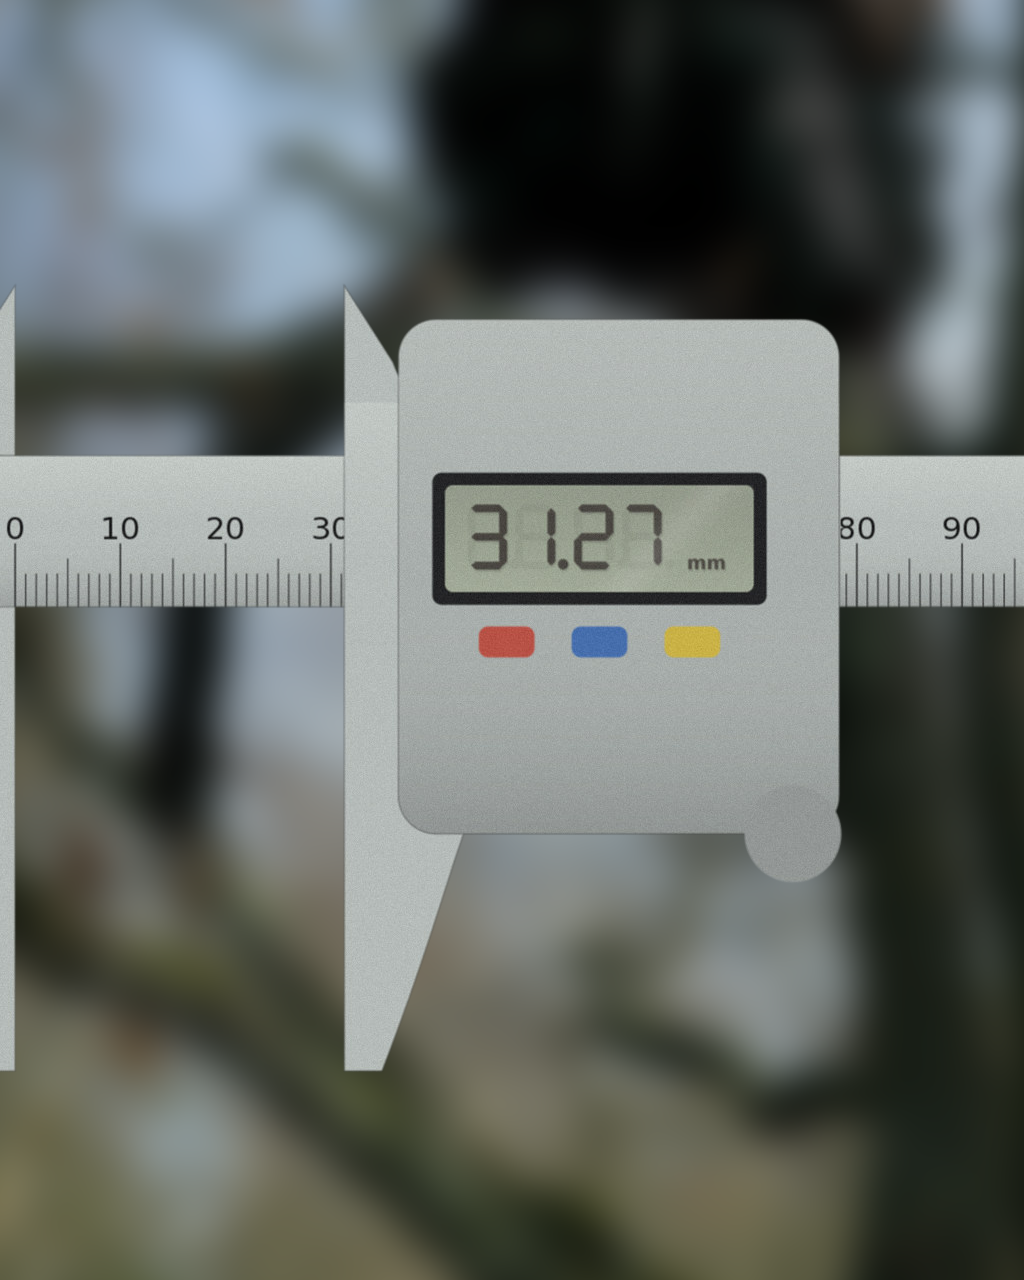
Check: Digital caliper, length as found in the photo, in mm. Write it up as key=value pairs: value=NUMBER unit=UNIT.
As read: value=31.27 unit=mm
